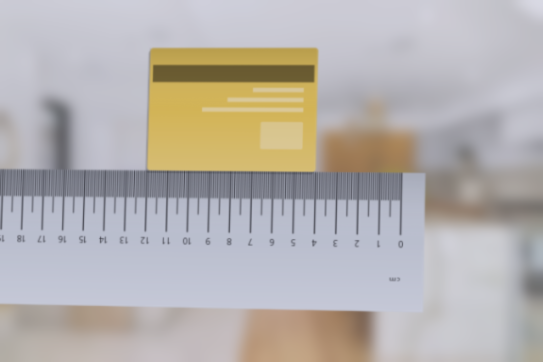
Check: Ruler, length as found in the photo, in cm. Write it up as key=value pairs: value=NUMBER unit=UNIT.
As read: value=8 unit=cm
